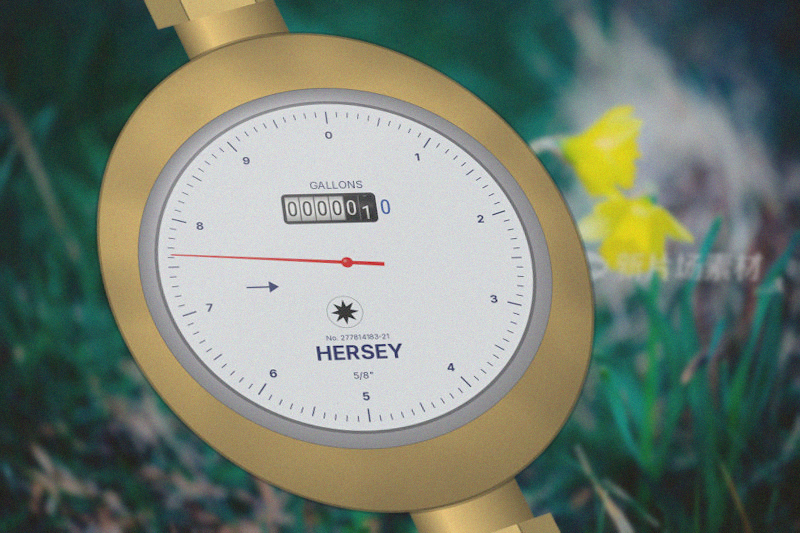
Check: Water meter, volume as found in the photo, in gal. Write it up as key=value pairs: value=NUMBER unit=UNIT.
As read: value=7.6 unit=gal
